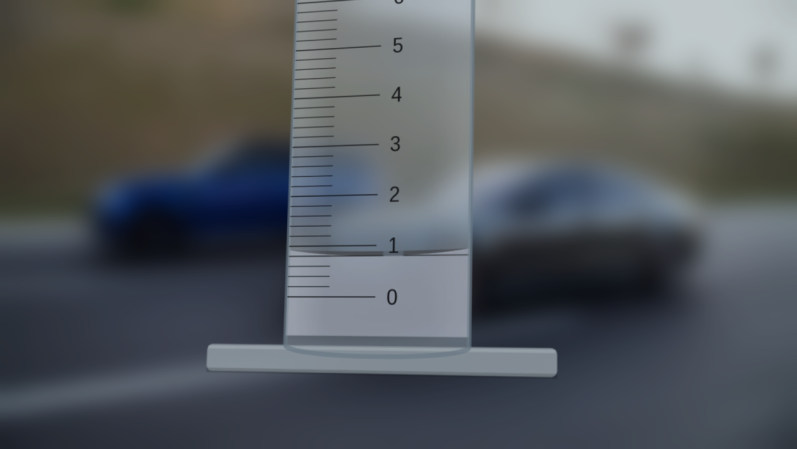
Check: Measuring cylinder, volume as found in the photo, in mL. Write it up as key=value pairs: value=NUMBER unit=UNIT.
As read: value=0.8 unit=mL
